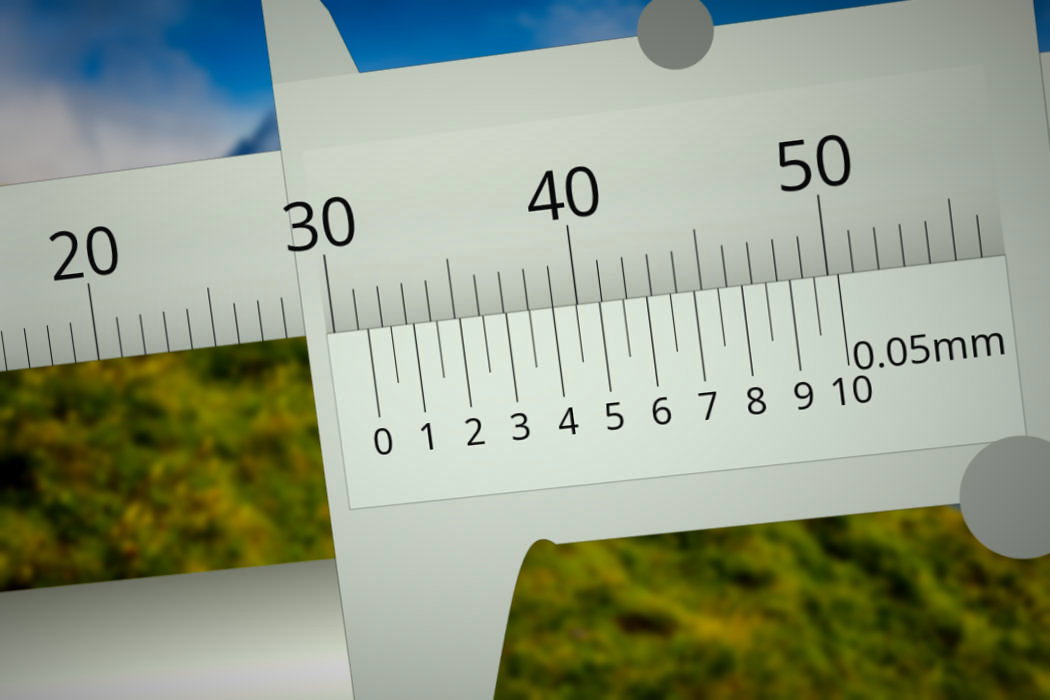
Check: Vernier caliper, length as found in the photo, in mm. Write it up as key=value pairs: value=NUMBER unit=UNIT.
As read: value=31.4 unit=mm
